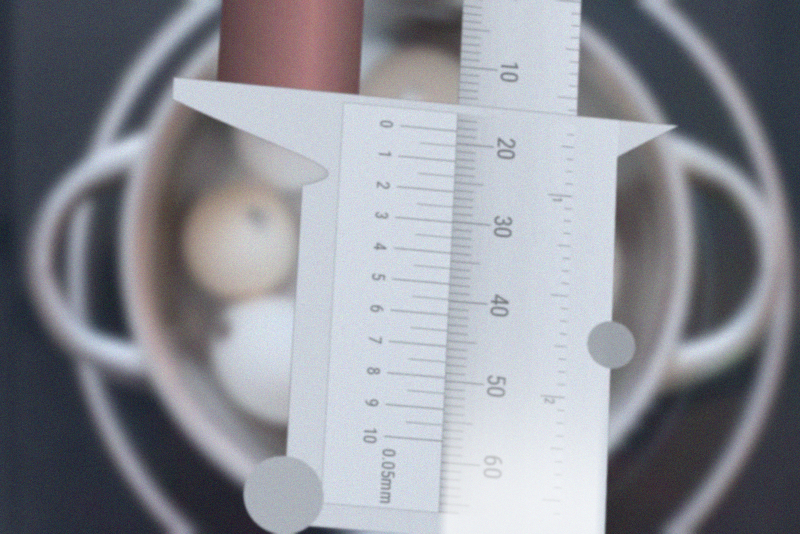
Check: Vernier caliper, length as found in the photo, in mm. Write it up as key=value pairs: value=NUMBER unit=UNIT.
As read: value=18.4 unit=mm
